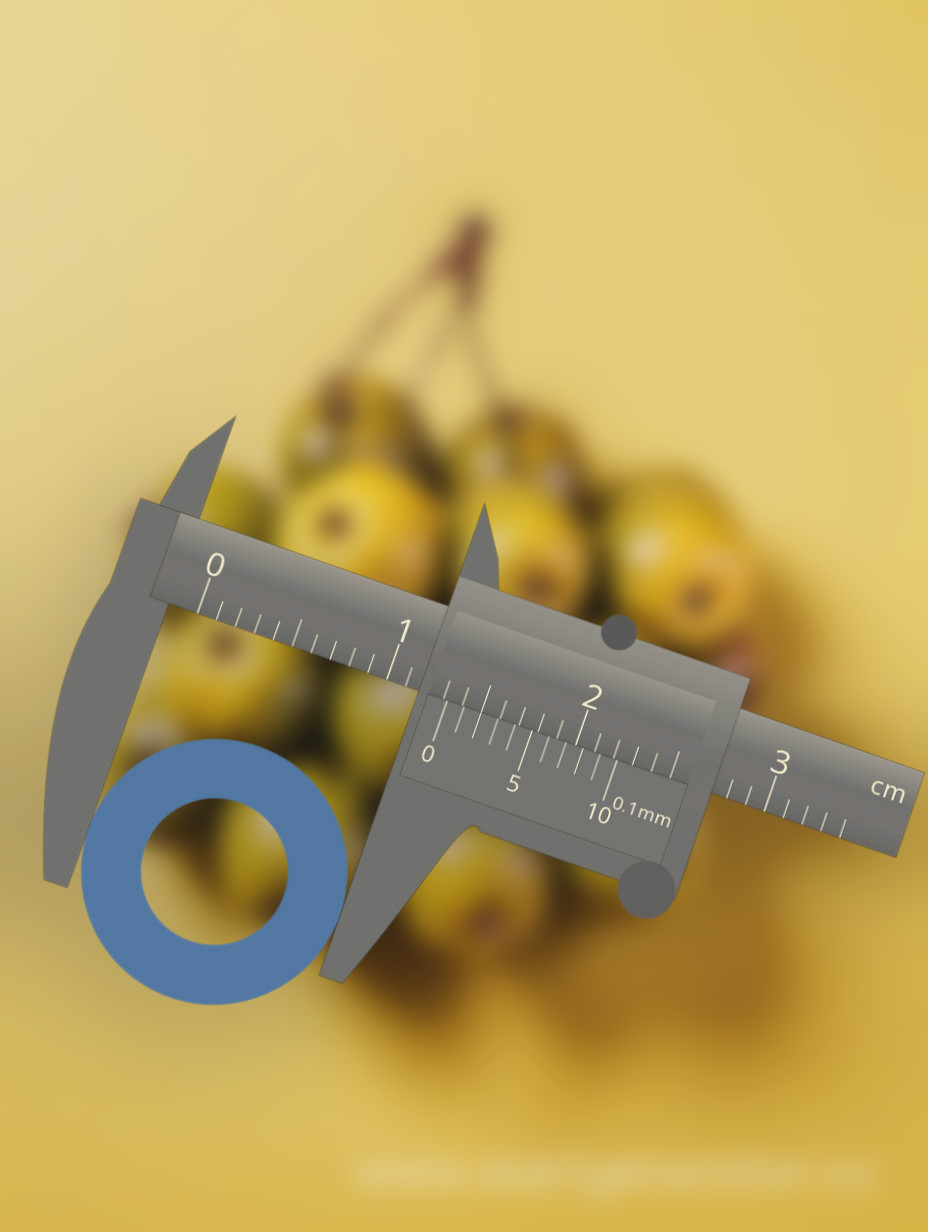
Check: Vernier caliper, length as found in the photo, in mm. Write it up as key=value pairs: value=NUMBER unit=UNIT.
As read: value=13.2 unit=mm
